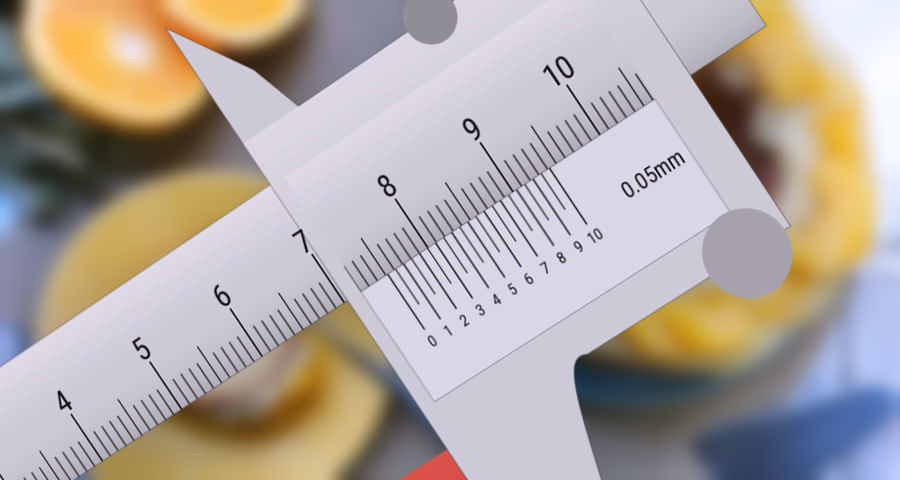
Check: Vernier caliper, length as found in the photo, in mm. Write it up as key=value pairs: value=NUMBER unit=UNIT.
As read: value=75.2 unit=mm
